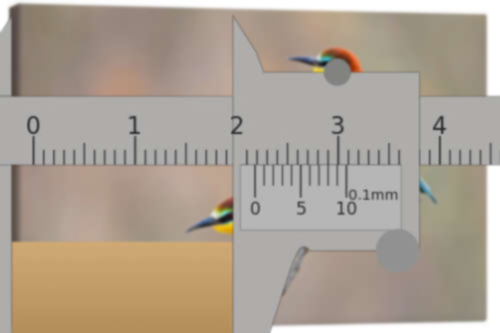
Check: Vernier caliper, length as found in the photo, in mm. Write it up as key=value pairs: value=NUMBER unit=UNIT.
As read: value=21.8 unit=mm
